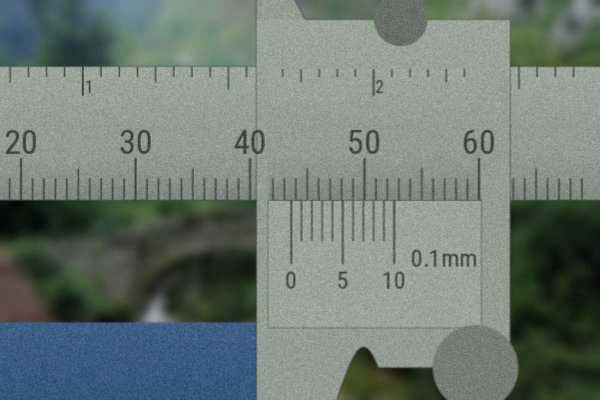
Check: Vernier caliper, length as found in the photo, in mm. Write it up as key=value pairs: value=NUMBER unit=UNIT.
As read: value=43.6 unit=mm
